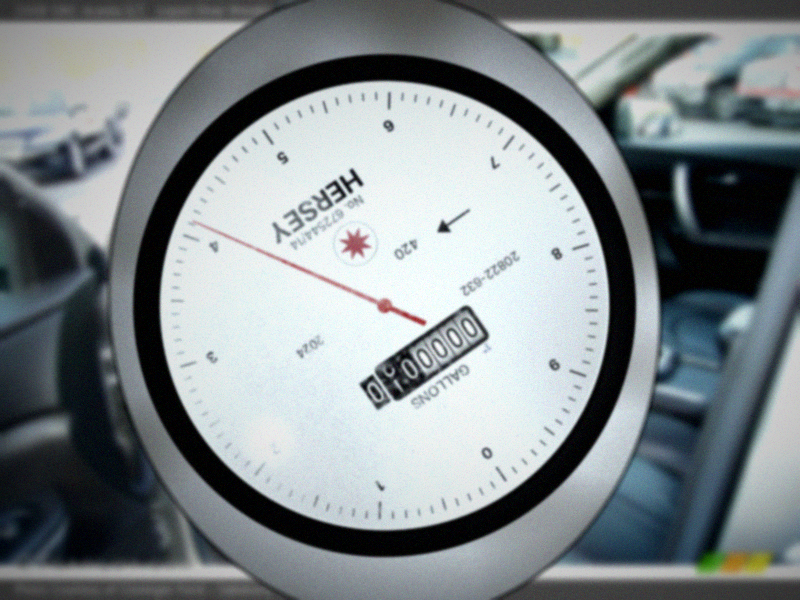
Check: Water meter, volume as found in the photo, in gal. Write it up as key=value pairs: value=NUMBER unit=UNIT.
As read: value=14.1 unit=gal
